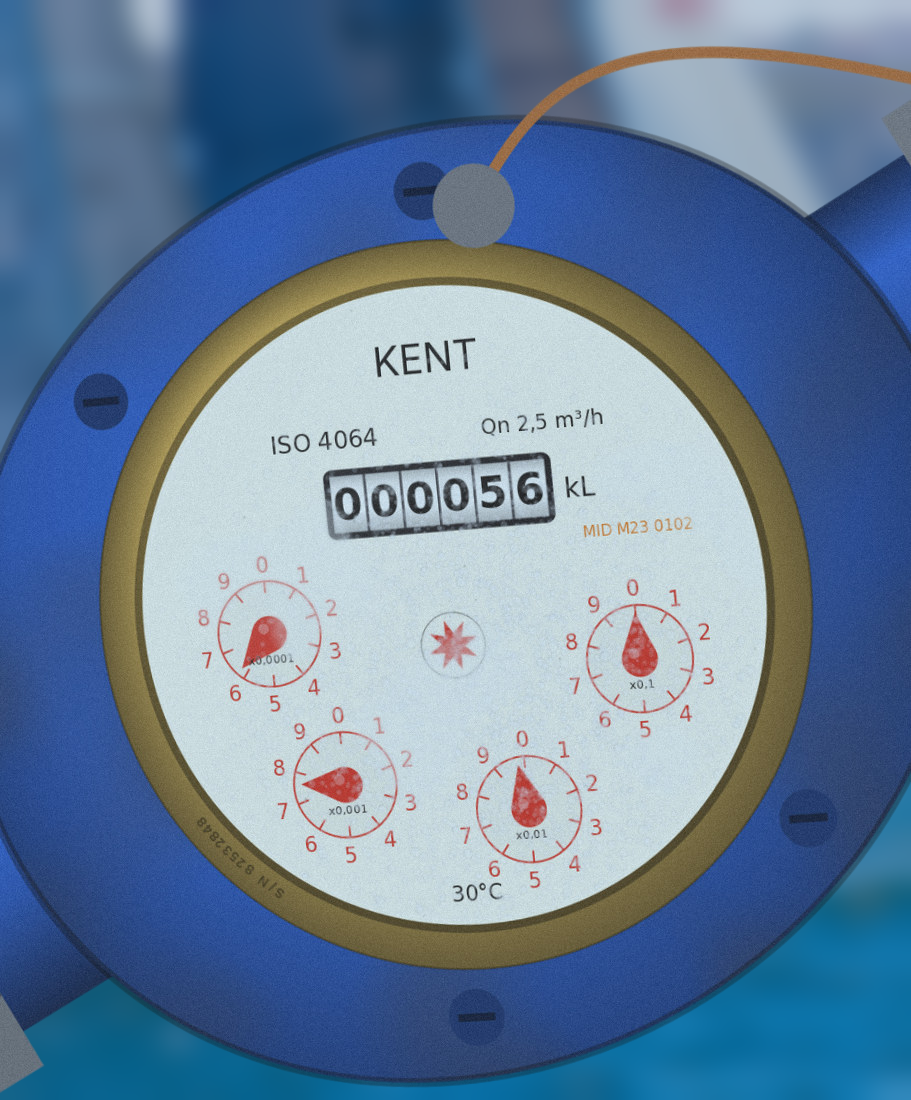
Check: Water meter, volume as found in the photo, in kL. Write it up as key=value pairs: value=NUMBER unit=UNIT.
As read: value=55.9976 unit=kL
